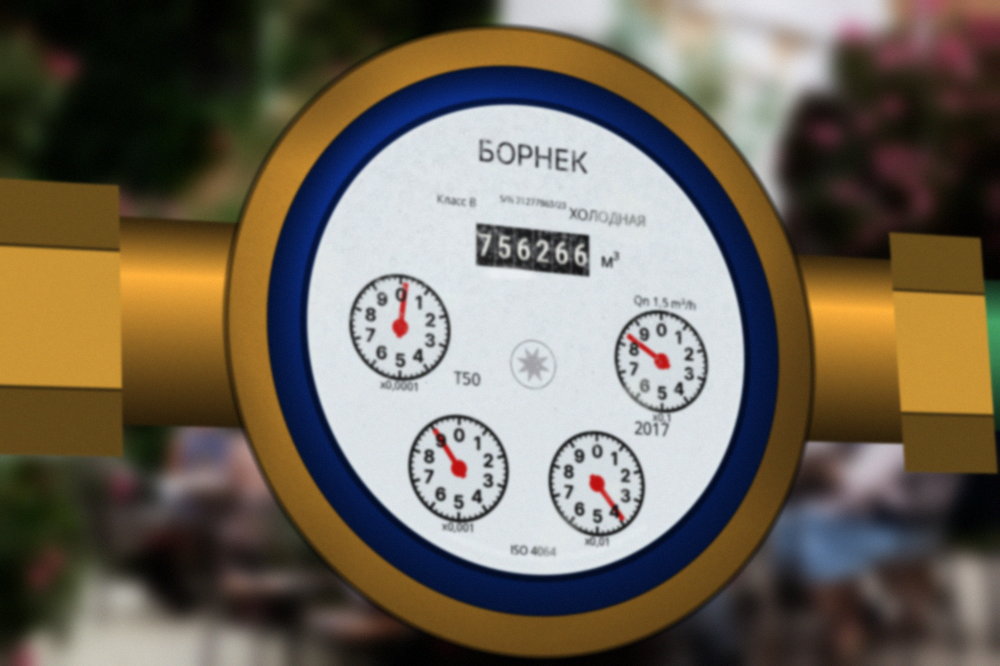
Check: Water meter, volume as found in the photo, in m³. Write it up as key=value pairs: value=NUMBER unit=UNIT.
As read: value=756266.8390 unit=m³
